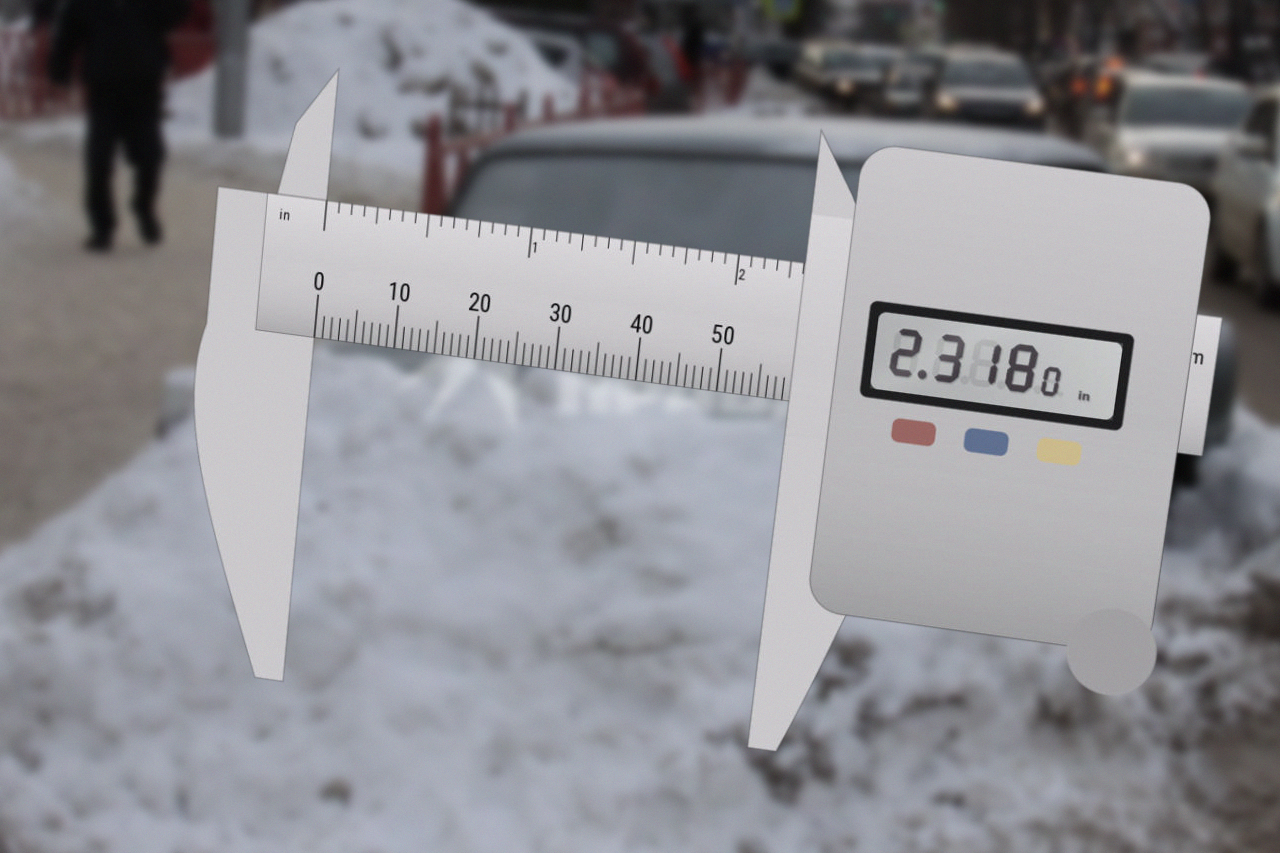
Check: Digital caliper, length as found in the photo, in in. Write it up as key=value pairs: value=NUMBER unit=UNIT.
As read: value=2.3180 unit=in
